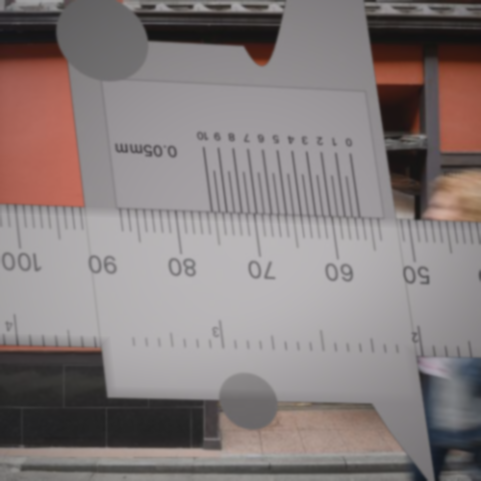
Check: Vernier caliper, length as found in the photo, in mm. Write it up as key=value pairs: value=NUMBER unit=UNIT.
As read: value=56.4 unit=mm
